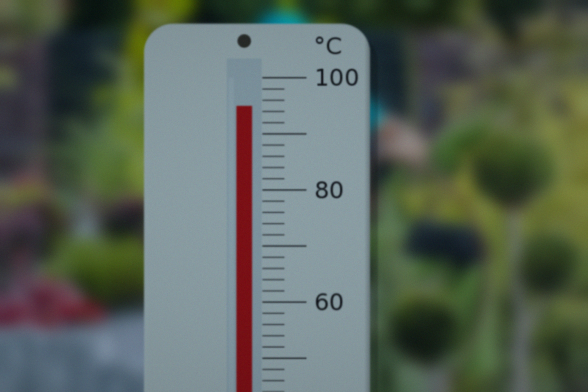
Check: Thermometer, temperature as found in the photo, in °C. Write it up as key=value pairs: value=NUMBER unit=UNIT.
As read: value=95 unit=°C
